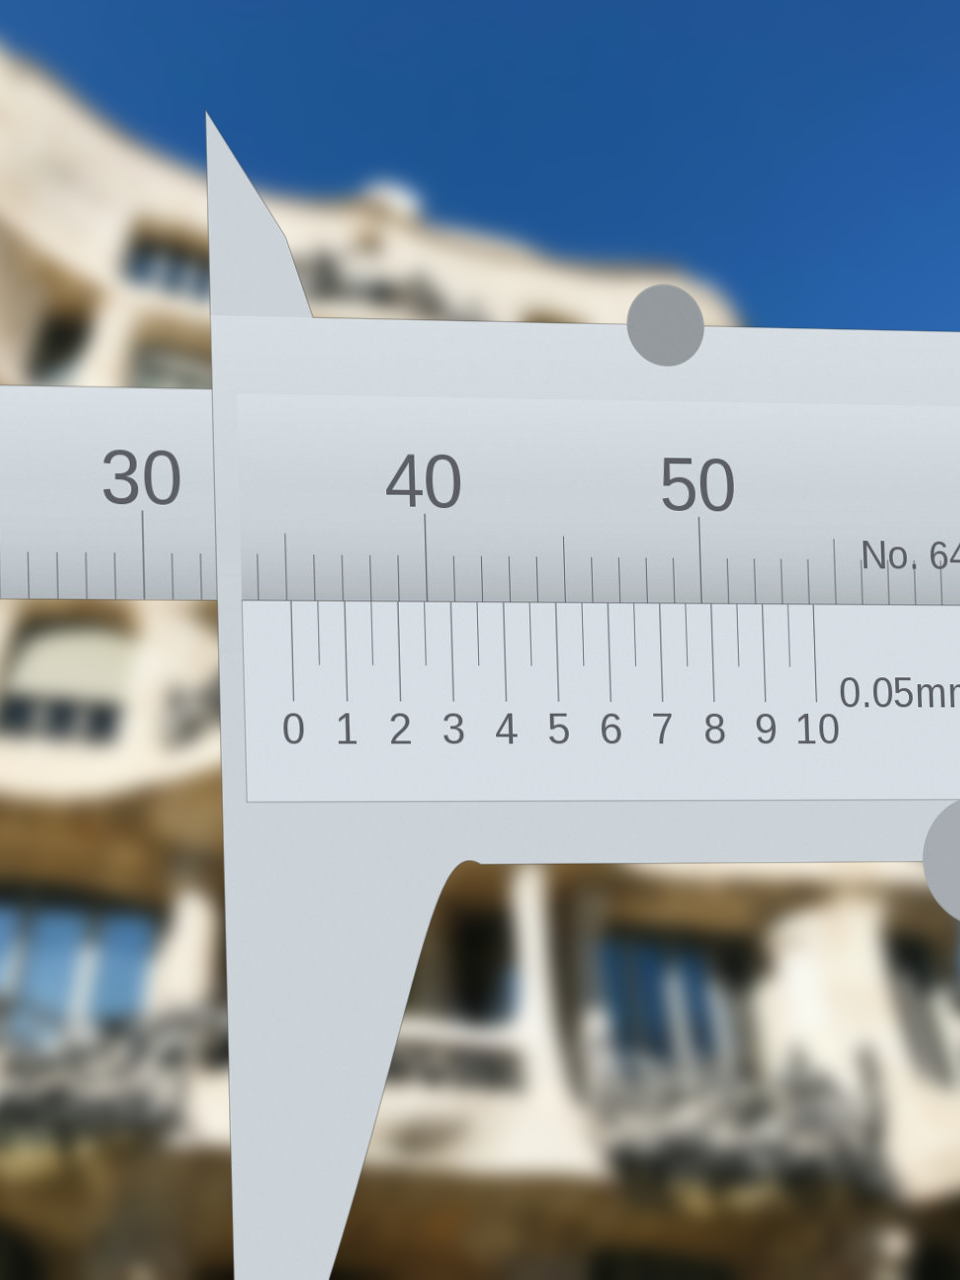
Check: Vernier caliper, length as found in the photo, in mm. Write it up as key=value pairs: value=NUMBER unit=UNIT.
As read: value=35.15 unit=mm
